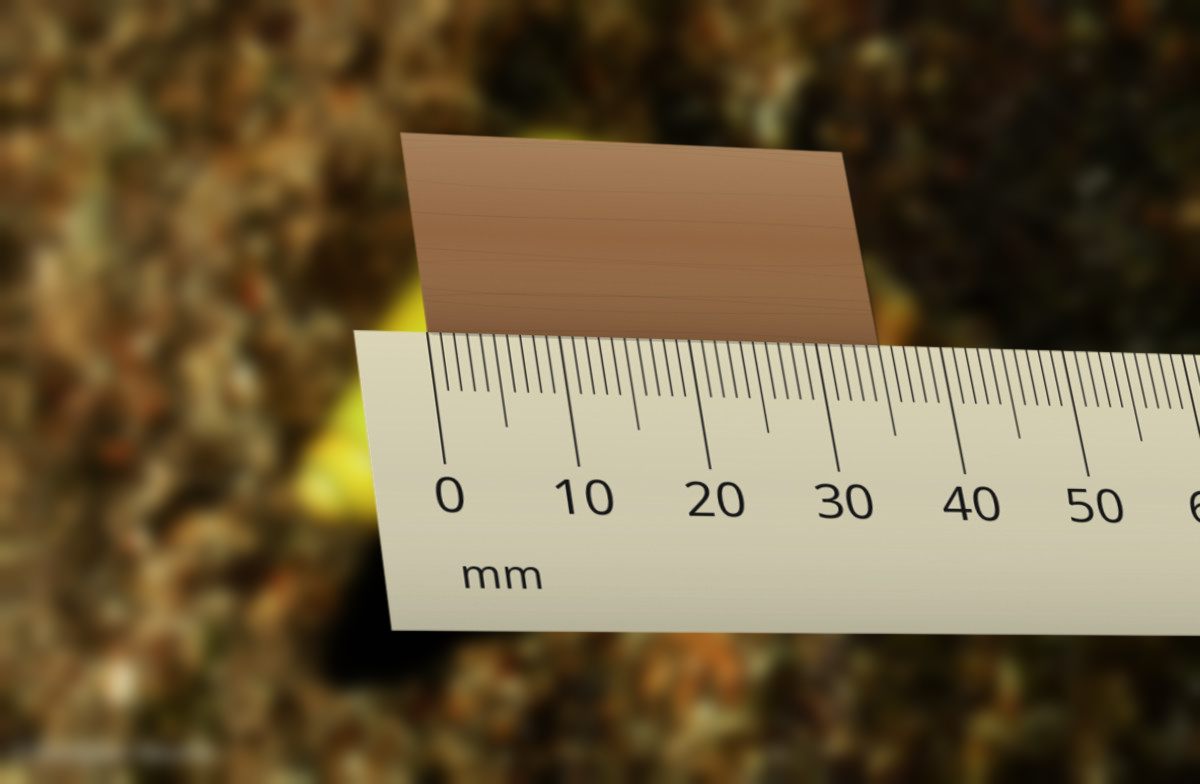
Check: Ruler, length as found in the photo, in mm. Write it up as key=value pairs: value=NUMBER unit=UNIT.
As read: value=35 unit=mm
